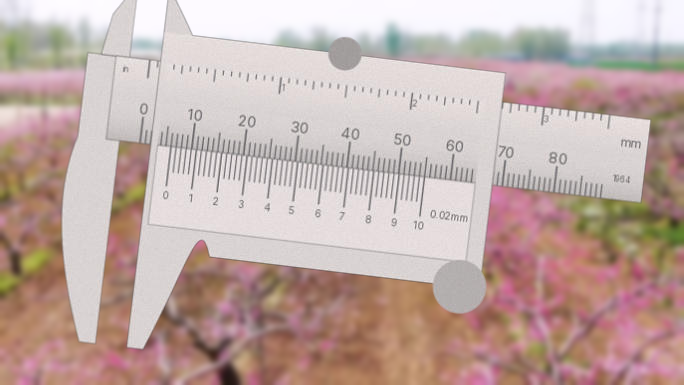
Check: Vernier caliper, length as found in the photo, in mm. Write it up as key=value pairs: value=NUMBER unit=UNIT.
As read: value=6.0 unit=mm
